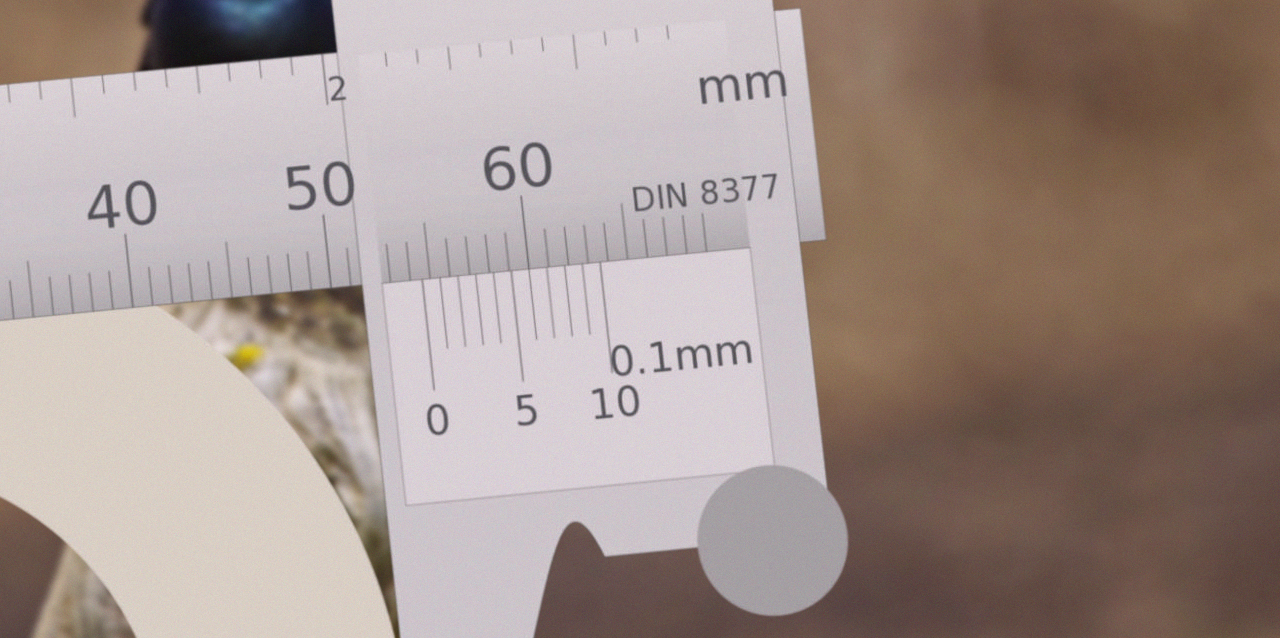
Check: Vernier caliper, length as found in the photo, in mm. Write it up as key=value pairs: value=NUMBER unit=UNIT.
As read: value=54.6 unit=mm
